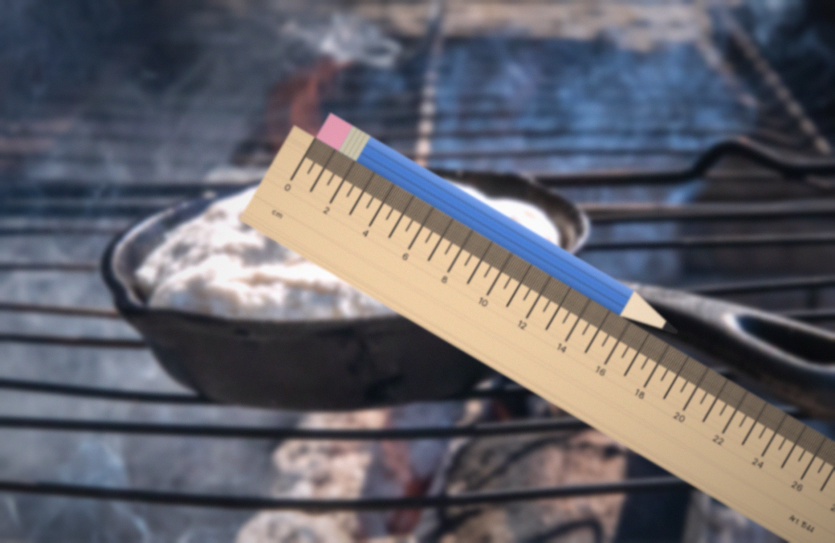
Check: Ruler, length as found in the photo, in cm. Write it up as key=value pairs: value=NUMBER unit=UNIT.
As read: value=18 unit=cm
